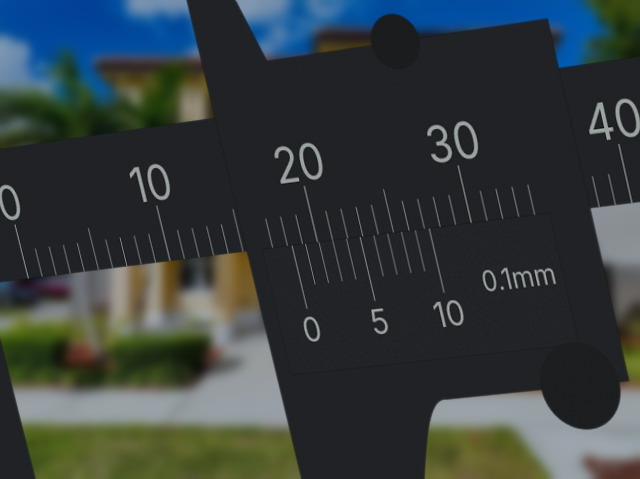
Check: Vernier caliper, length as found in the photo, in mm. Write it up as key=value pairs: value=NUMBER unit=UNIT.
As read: value=18.3 unit=mm
